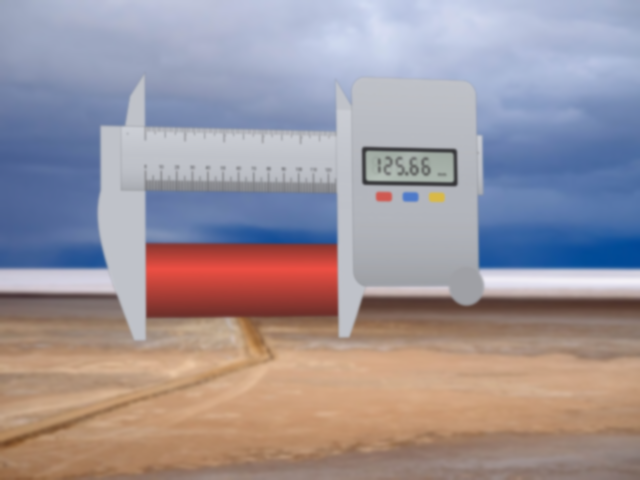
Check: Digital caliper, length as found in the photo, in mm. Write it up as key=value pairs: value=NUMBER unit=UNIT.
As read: value=125.66 unit=mm
